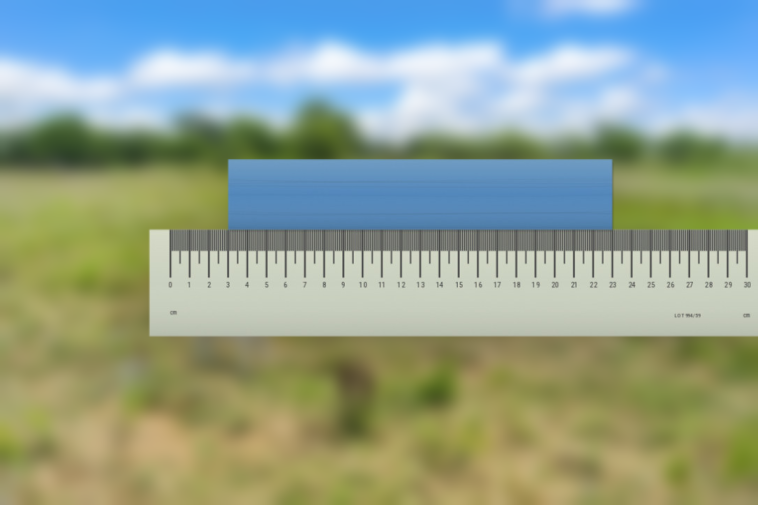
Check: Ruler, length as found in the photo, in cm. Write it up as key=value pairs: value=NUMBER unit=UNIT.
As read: value=20 unit=cm
